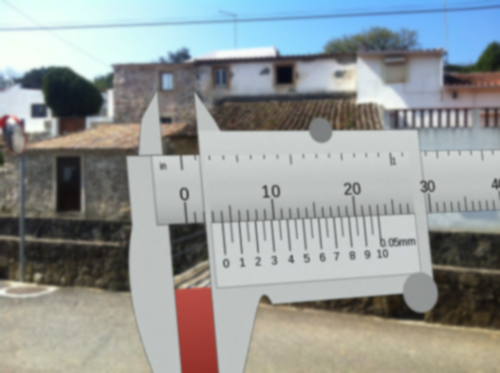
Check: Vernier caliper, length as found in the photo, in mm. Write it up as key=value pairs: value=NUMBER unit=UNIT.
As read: value=4.0 unit=mm
